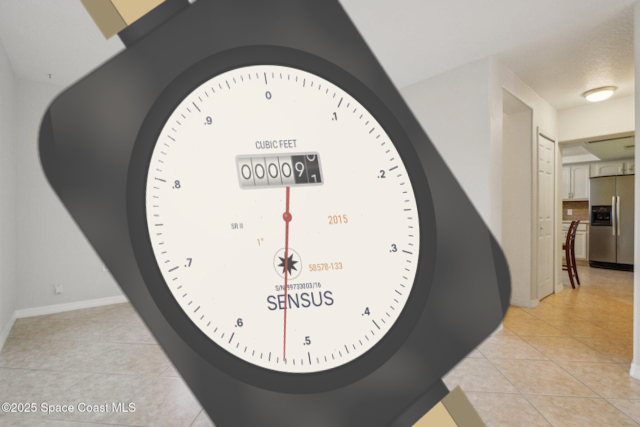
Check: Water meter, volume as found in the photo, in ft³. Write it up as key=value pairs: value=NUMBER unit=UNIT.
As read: value=90.53 unit=ft³
